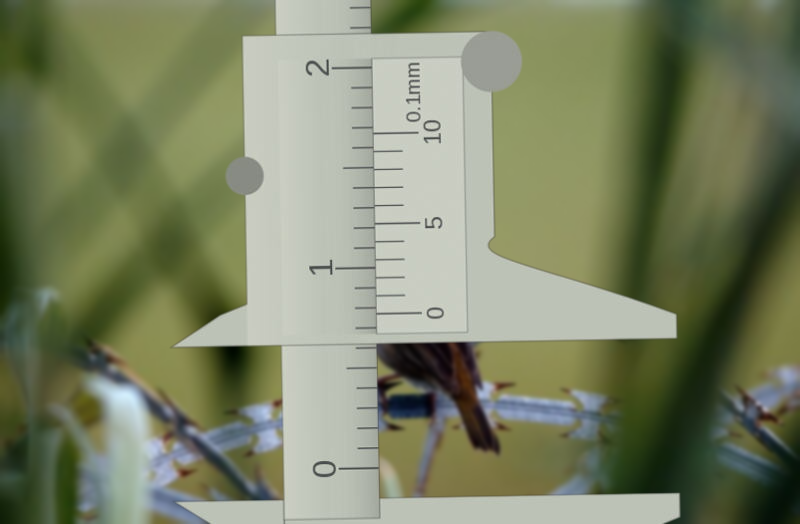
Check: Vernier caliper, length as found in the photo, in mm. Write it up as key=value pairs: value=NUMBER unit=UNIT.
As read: value=7.7 unit=mm
